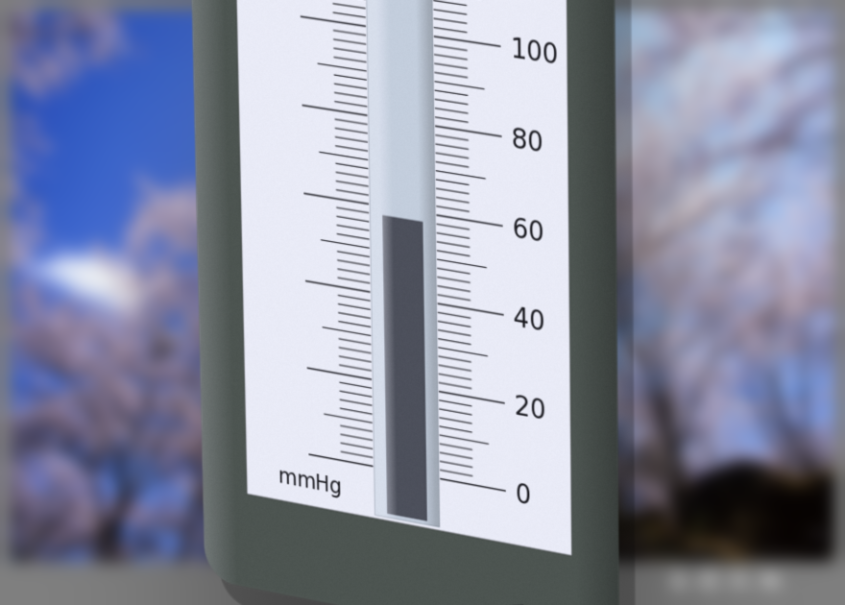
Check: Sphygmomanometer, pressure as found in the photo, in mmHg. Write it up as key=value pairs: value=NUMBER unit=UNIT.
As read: value=58 unit=mmHg
